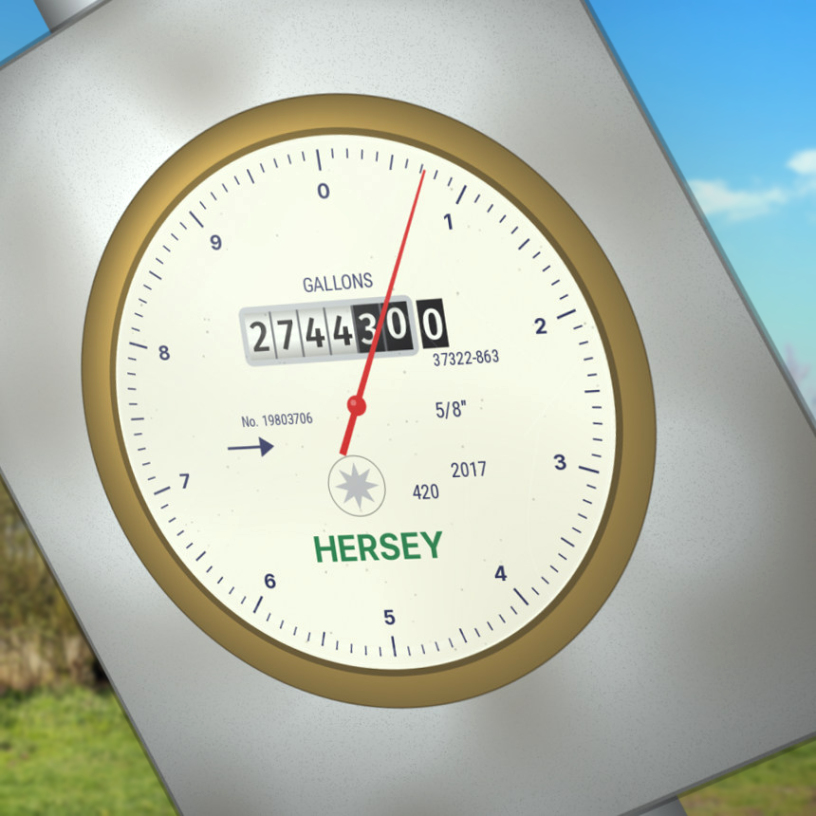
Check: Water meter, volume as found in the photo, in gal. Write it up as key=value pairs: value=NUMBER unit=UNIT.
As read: value=2744300.7 unit=gal
